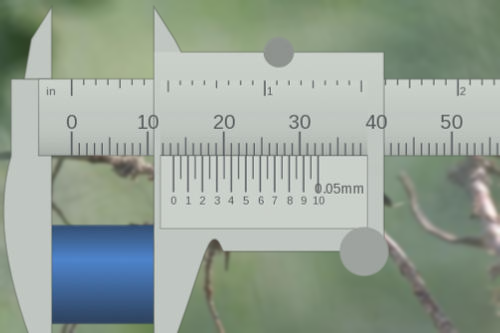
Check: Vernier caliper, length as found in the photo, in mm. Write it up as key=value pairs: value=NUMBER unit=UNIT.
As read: value=13.4 unit=mm
